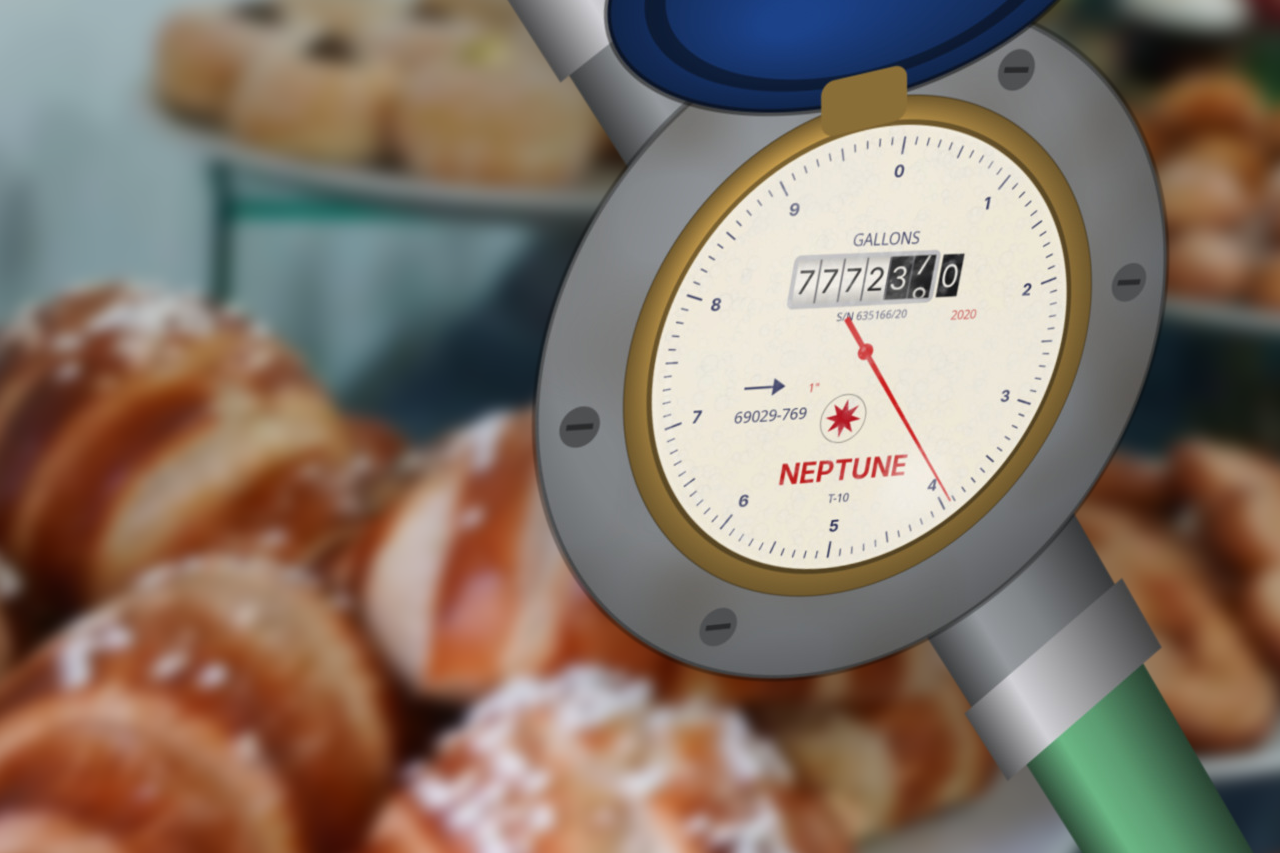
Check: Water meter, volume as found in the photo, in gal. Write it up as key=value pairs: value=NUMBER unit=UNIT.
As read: value=7772373.9 unit=gal
